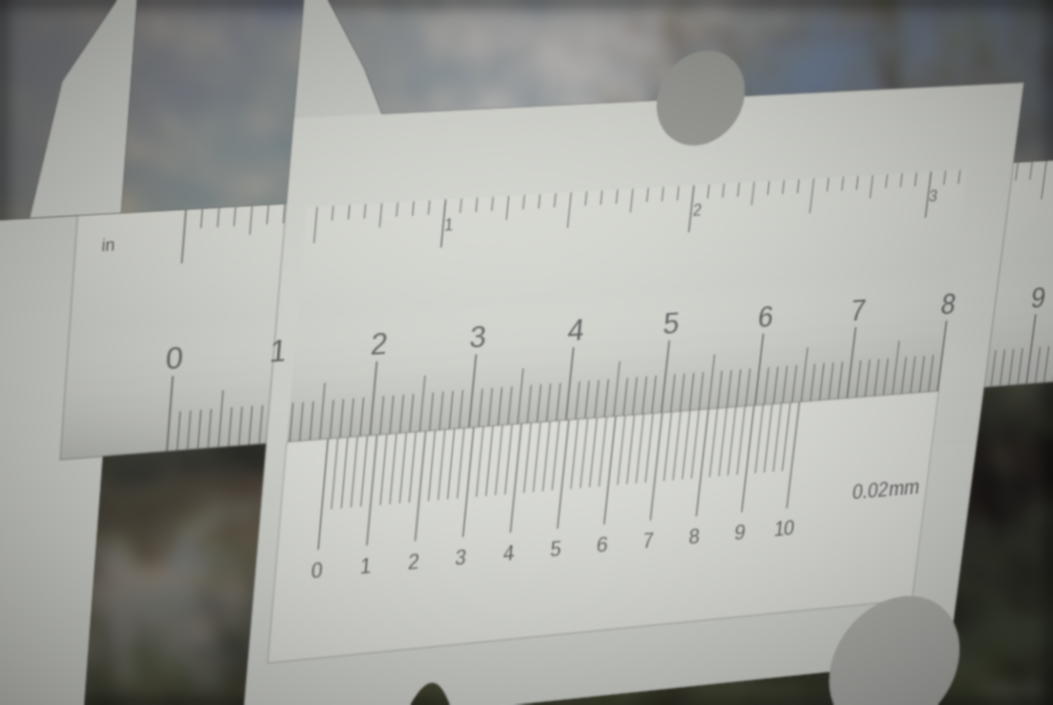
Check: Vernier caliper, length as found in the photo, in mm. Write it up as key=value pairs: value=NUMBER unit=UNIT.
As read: value=15.8 unit=mm
